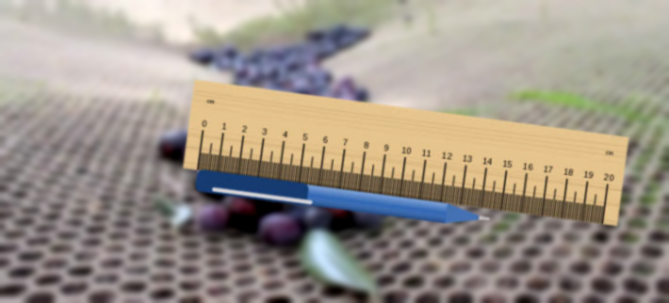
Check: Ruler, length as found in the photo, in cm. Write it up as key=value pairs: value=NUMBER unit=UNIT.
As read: value=14.5 unit=cm
